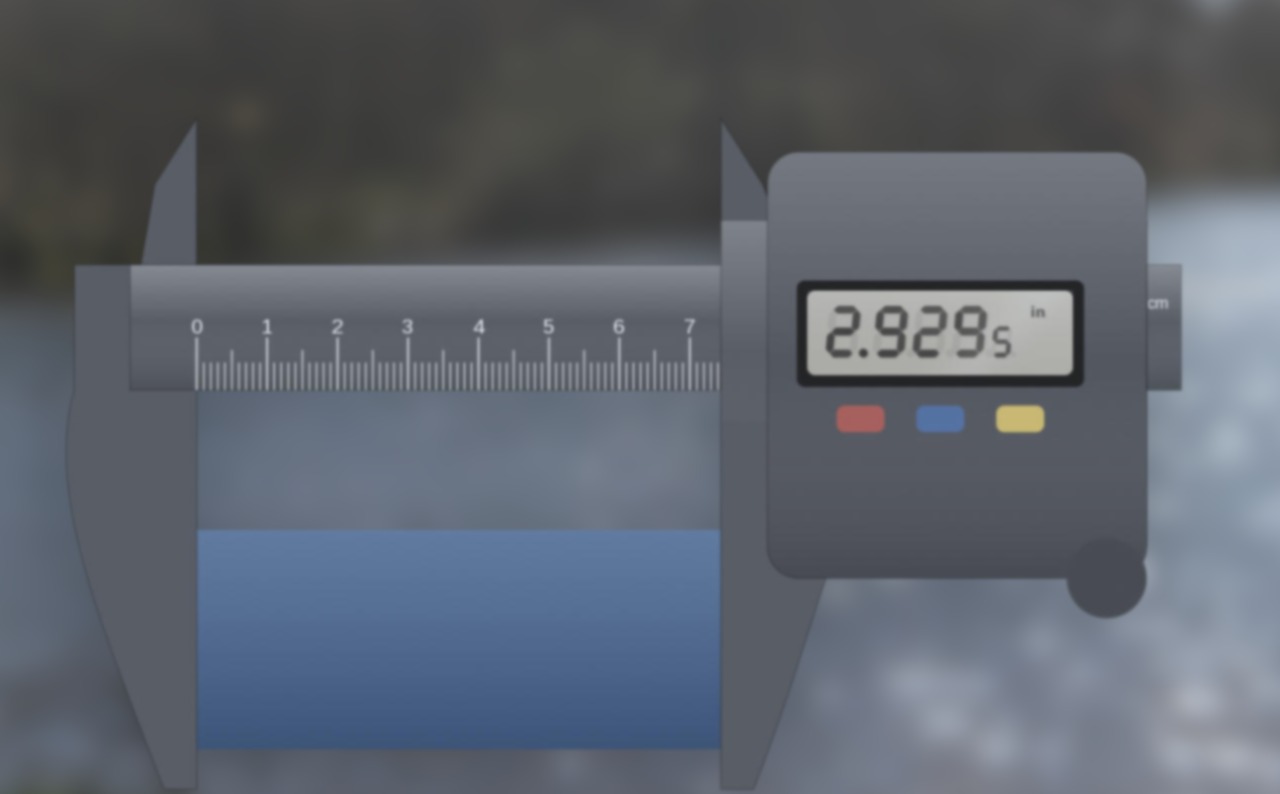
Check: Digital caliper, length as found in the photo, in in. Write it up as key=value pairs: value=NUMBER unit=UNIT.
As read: value=2.9295 unit=in
